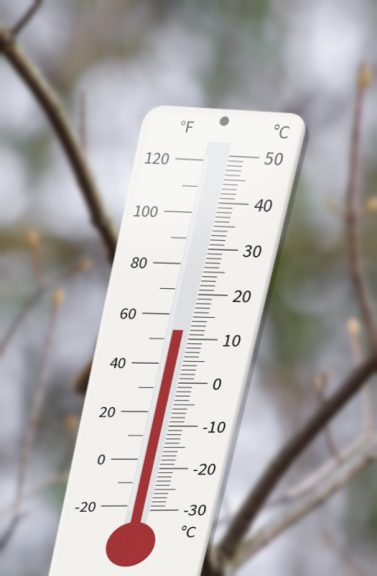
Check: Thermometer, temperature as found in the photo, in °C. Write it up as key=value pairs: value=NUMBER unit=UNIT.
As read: value=12 unit=°C
